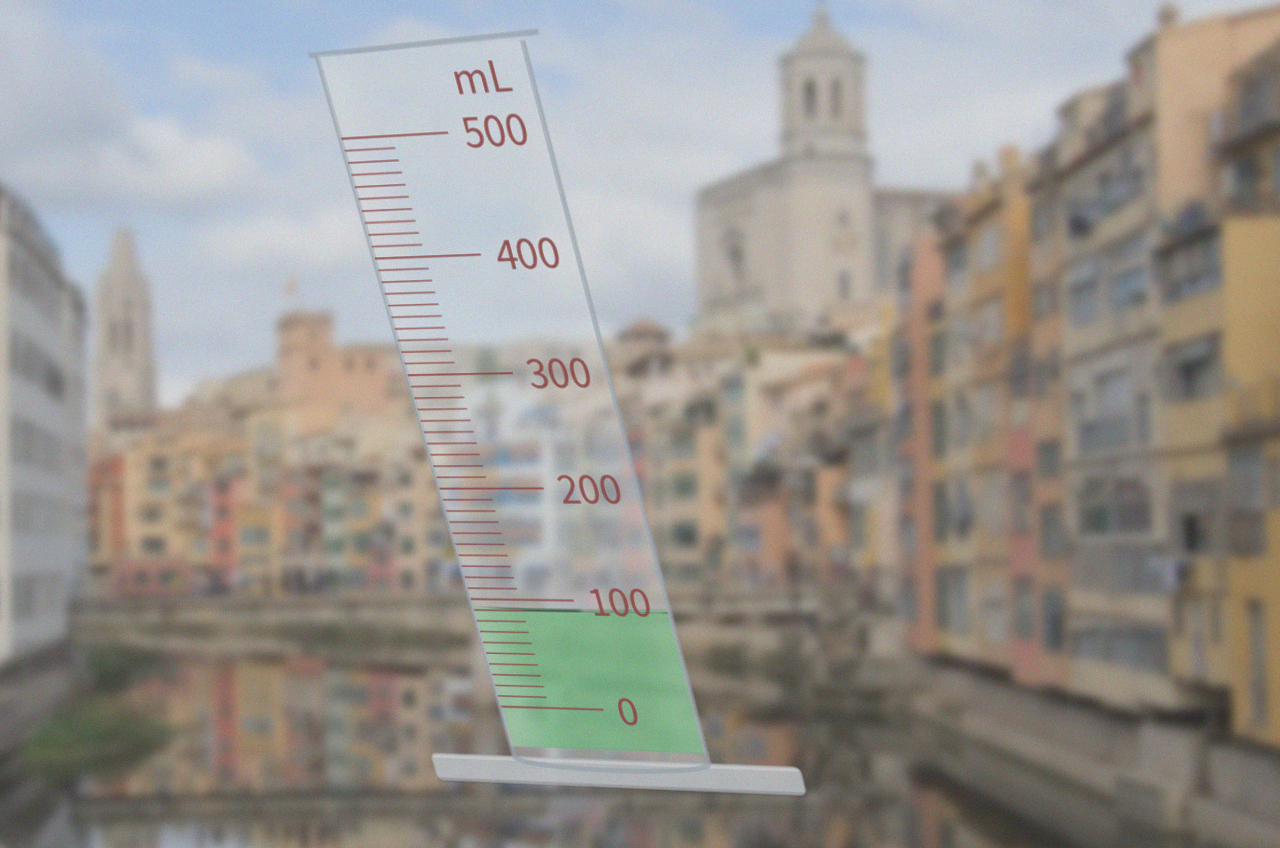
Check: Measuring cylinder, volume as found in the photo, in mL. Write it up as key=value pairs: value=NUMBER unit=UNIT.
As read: value=90 unit=mL
